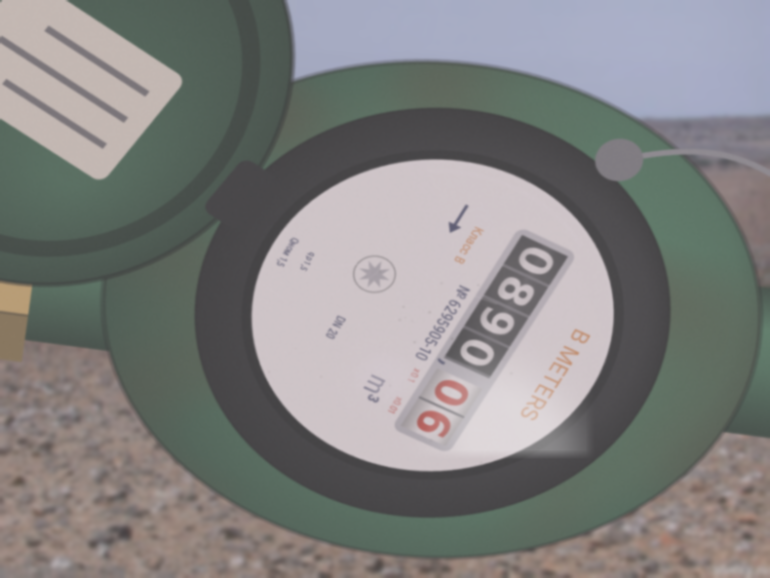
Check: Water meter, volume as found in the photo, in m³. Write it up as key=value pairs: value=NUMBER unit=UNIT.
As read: value=890.06 unit=m³
